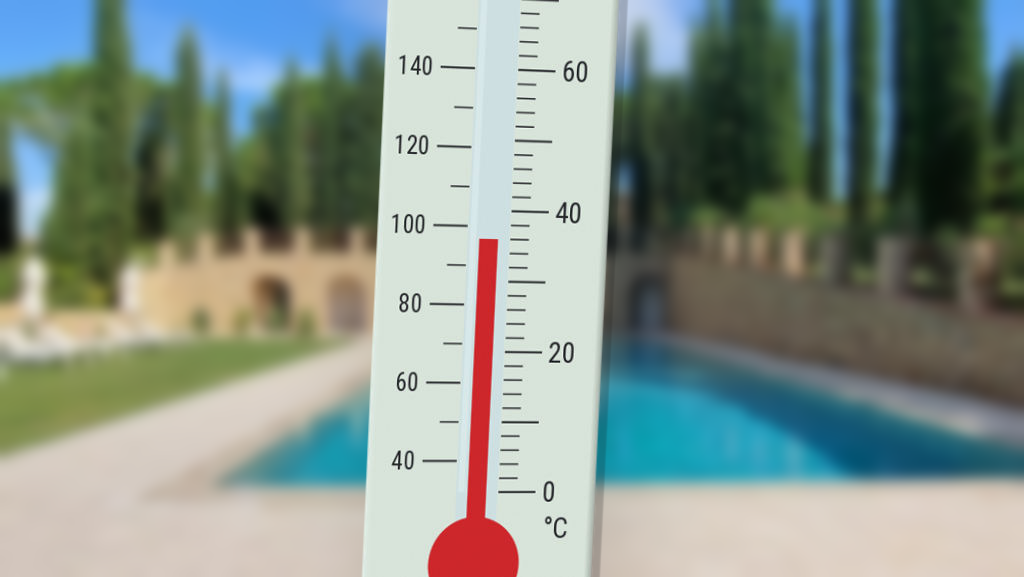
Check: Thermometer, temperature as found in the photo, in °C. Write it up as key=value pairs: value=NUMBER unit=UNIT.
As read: value=36 unit=°C
